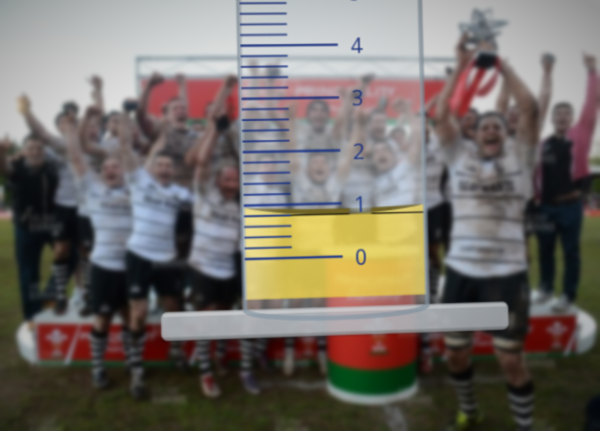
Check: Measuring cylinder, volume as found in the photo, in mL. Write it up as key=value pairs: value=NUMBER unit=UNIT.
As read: value=0.8 unit=mL
